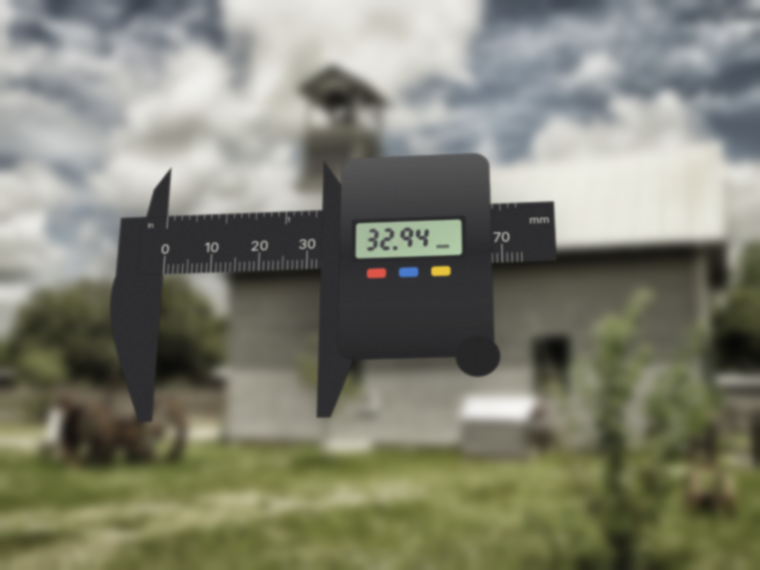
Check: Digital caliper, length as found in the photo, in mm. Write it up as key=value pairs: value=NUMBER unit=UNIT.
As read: value=32.94 unit=mm
